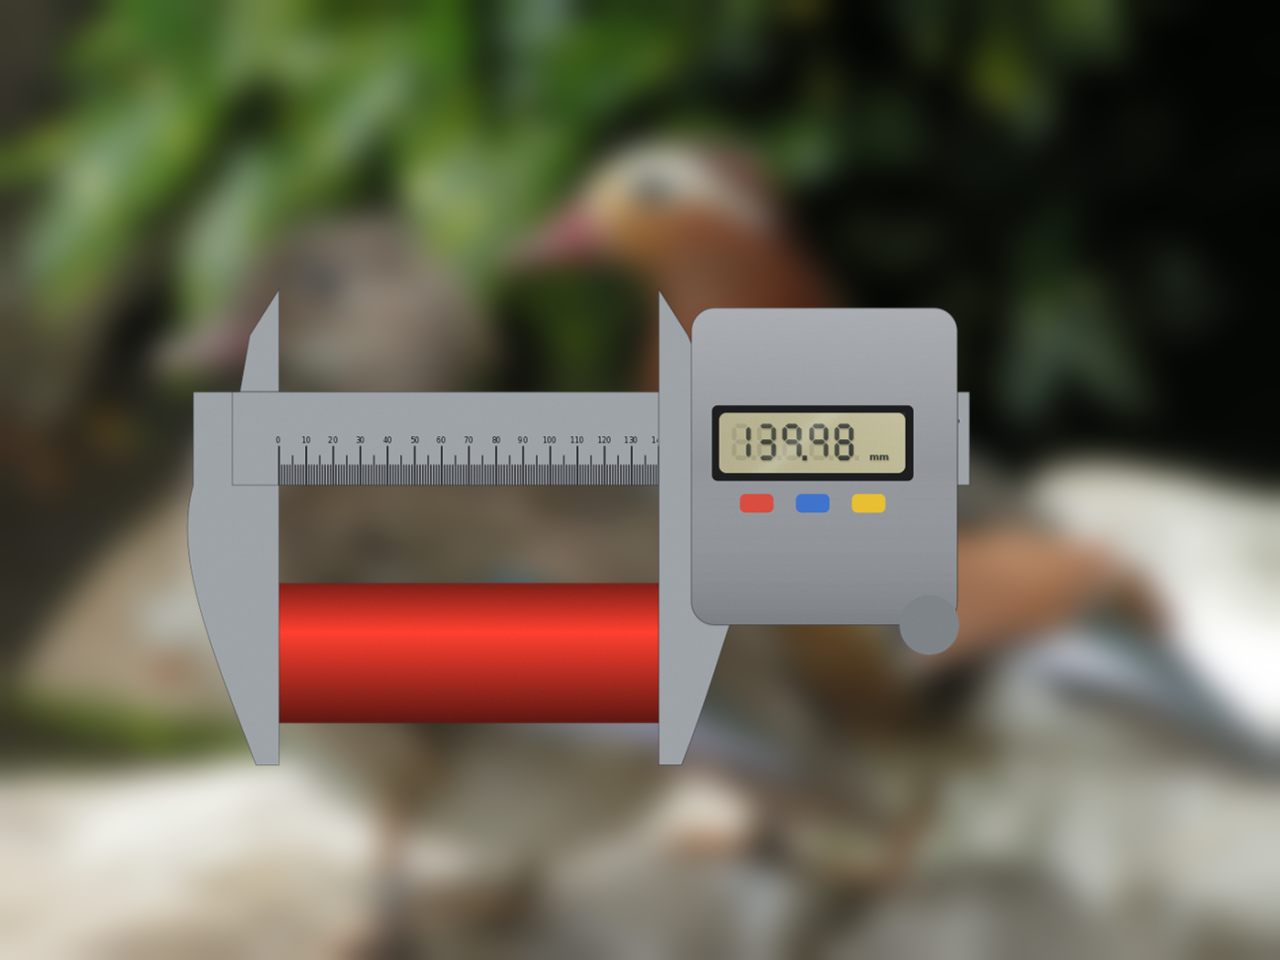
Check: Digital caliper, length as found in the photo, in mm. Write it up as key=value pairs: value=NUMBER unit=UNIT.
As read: value=139.98 unit=mm
